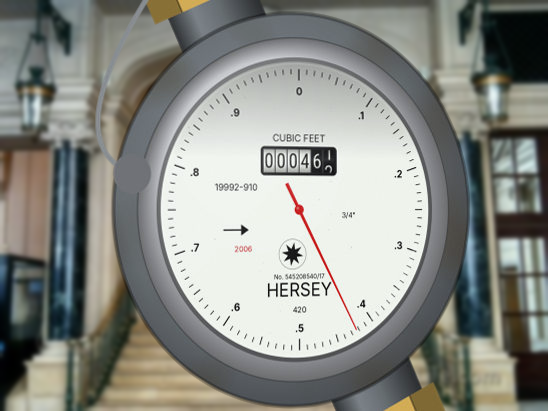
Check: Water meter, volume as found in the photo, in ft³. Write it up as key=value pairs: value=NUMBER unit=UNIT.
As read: value=461.42 unit=ft³
